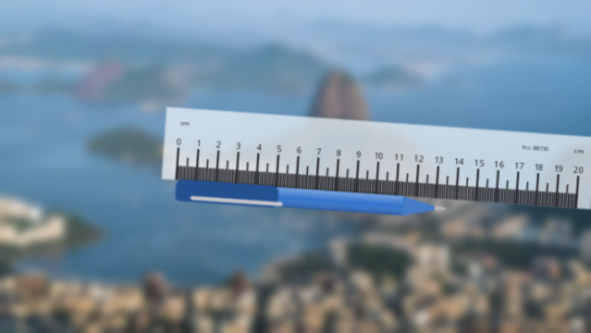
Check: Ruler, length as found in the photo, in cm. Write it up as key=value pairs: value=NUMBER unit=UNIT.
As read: value=13.5 unit=cm
